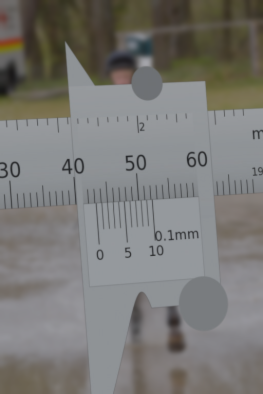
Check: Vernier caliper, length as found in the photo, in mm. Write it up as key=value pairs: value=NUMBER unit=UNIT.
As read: value=43.2 unit=mm
